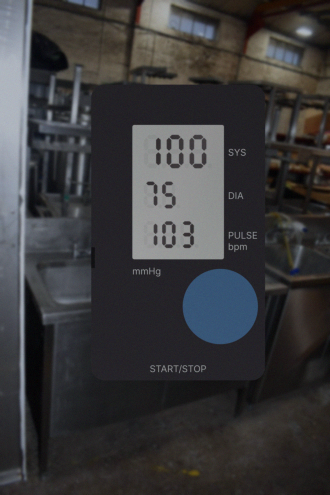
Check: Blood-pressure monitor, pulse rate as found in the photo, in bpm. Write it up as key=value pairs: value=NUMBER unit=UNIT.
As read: value=103 unit=bpm
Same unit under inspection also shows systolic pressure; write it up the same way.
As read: value=100 unit=mmHg
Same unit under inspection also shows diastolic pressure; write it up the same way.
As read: value=75 unit=mmHg
